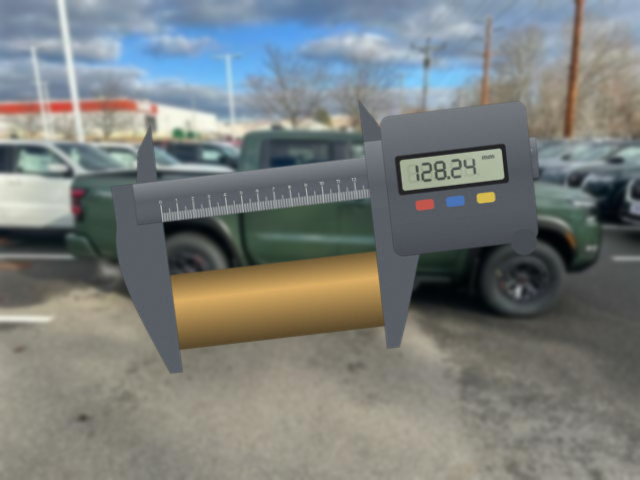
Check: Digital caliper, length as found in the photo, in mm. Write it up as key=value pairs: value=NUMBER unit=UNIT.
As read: value=128.24 unit=mm
